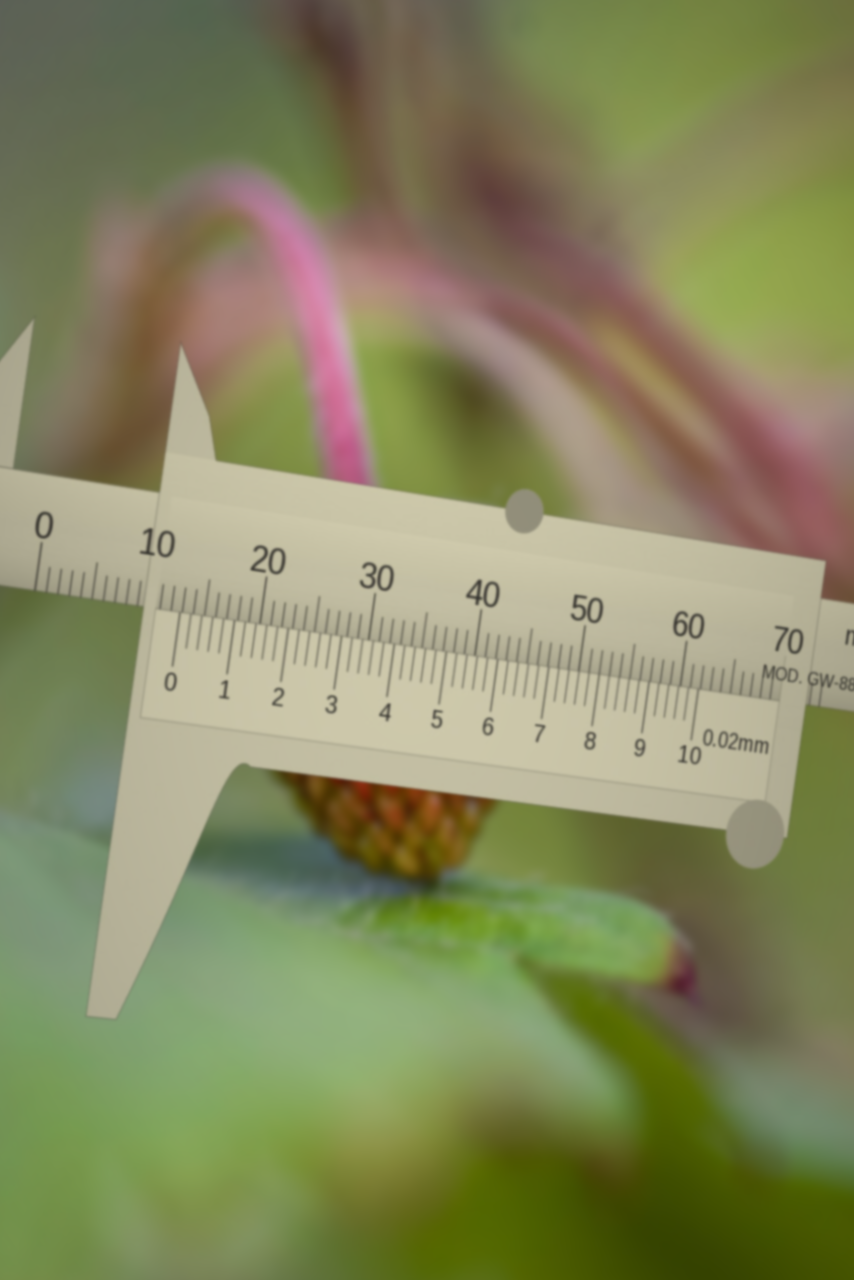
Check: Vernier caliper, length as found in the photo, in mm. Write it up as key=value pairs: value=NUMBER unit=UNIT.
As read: value=12.8 unit=mm
